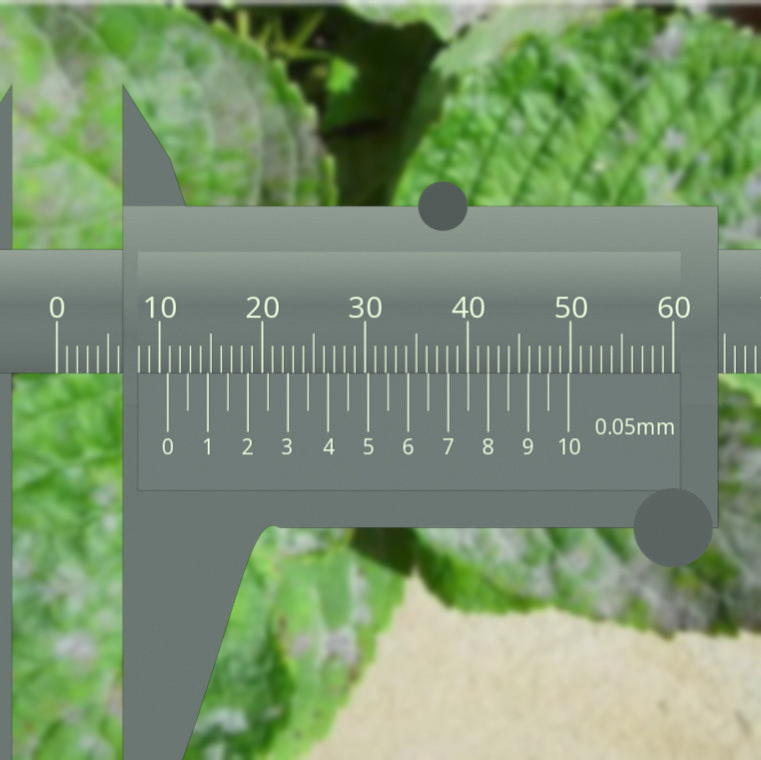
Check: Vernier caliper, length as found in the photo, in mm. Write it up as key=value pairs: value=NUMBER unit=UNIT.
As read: value=10.8 unit=mm
